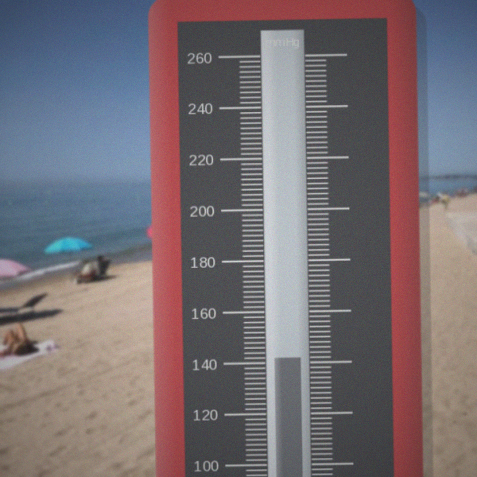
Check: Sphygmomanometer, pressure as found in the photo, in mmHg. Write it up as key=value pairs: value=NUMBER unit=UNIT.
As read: value=142 unit=mmHg
